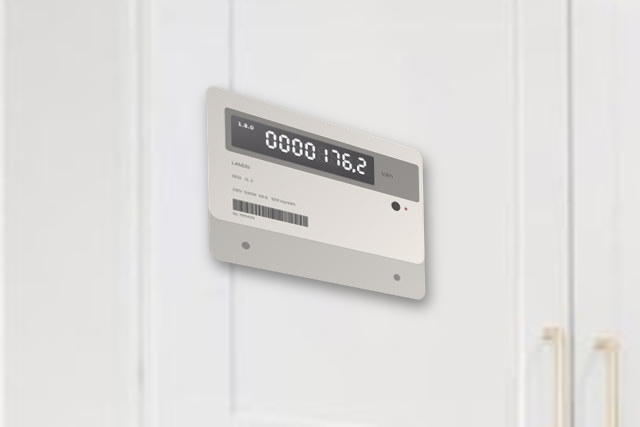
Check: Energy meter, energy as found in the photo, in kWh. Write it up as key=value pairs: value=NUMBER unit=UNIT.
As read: value=176.2 unit=kWh
